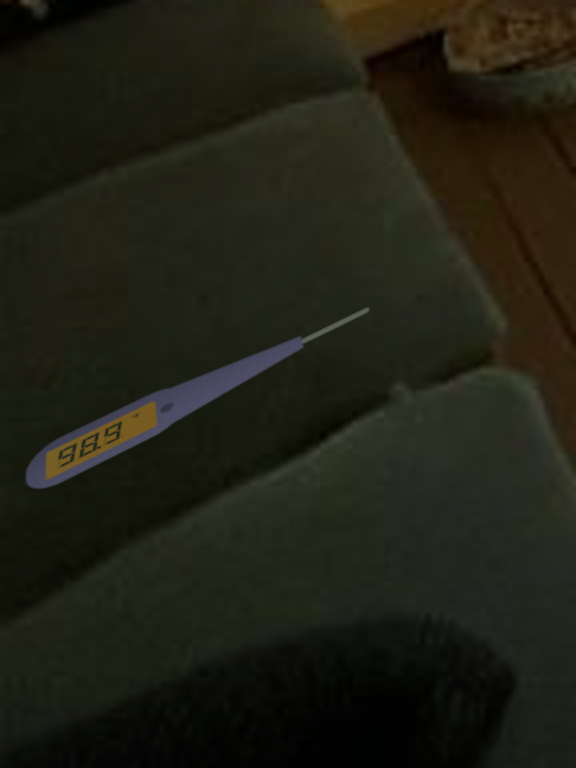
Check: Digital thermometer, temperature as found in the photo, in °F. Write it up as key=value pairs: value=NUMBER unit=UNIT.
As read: value=98.9 unit=°F
